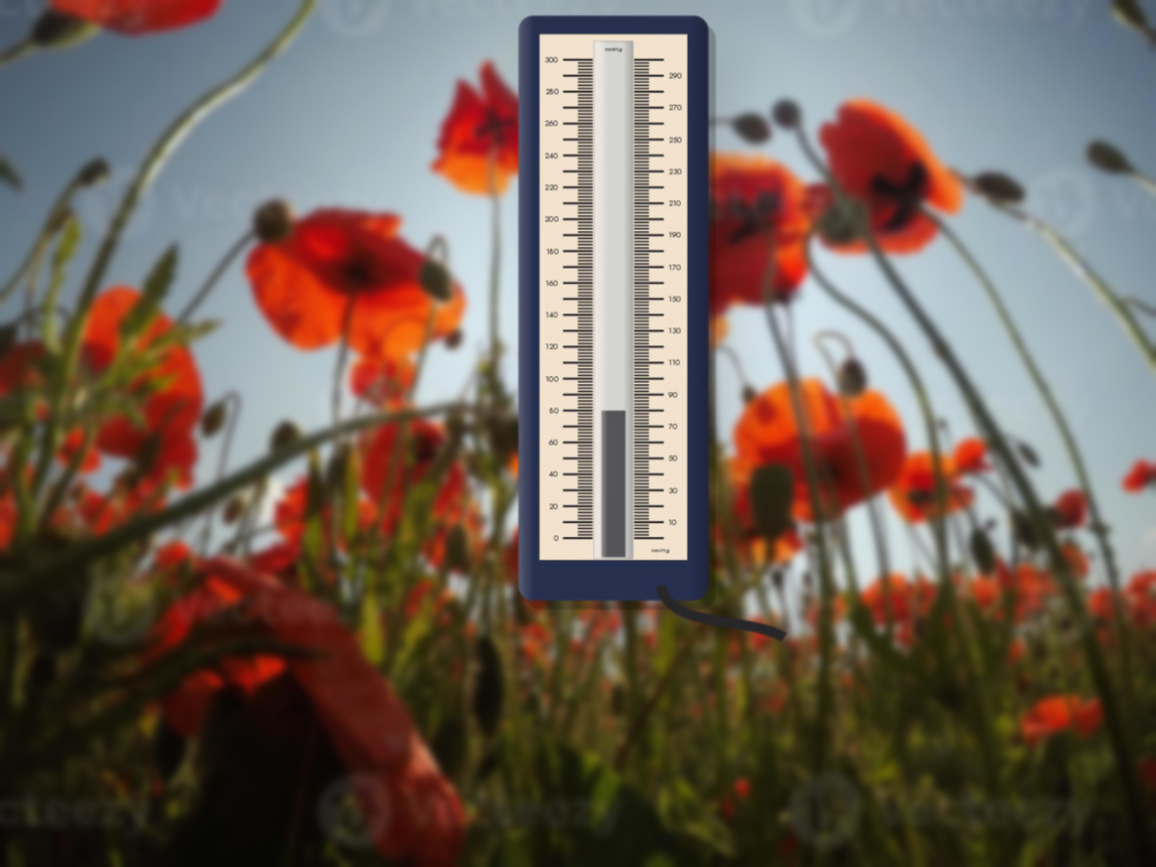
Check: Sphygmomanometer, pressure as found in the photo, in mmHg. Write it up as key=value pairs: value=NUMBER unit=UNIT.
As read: value=80 unit=mmHg
